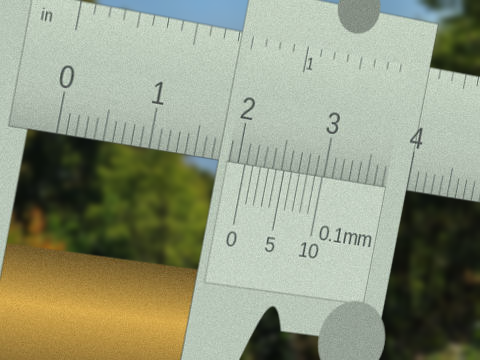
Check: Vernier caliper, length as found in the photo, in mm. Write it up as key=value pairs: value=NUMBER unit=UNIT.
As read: value=20.8 unit=mm
